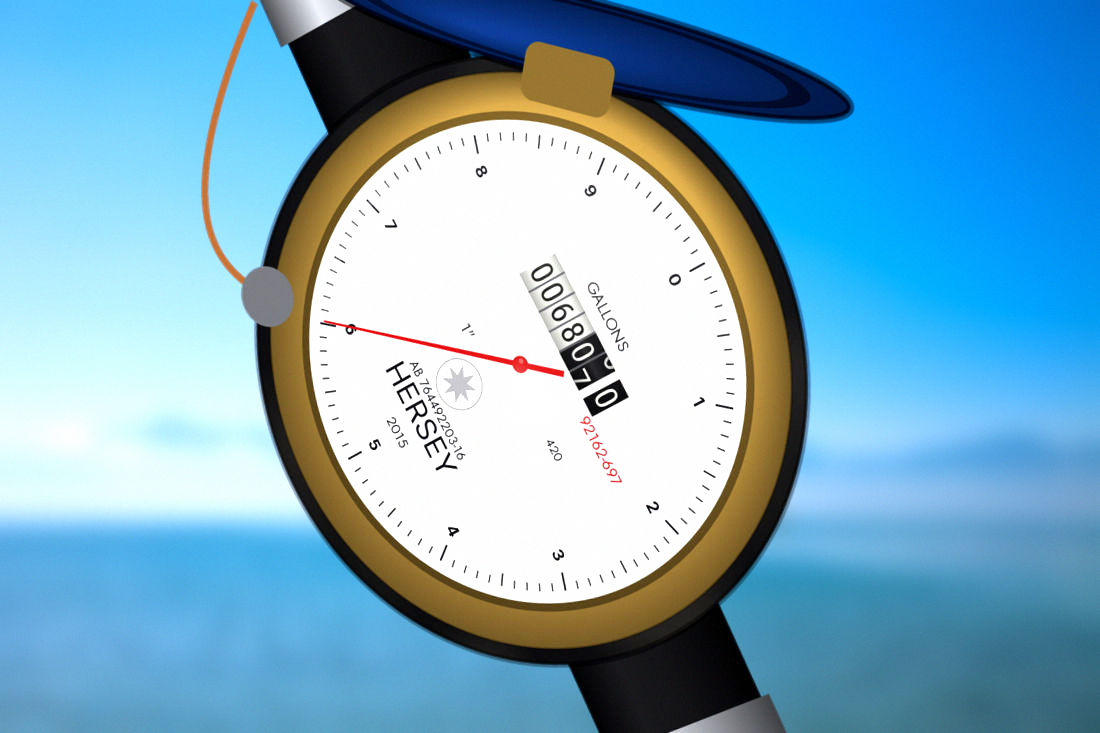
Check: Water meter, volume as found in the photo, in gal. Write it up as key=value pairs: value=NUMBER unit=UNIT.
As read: value=68066.0 unit=gal
